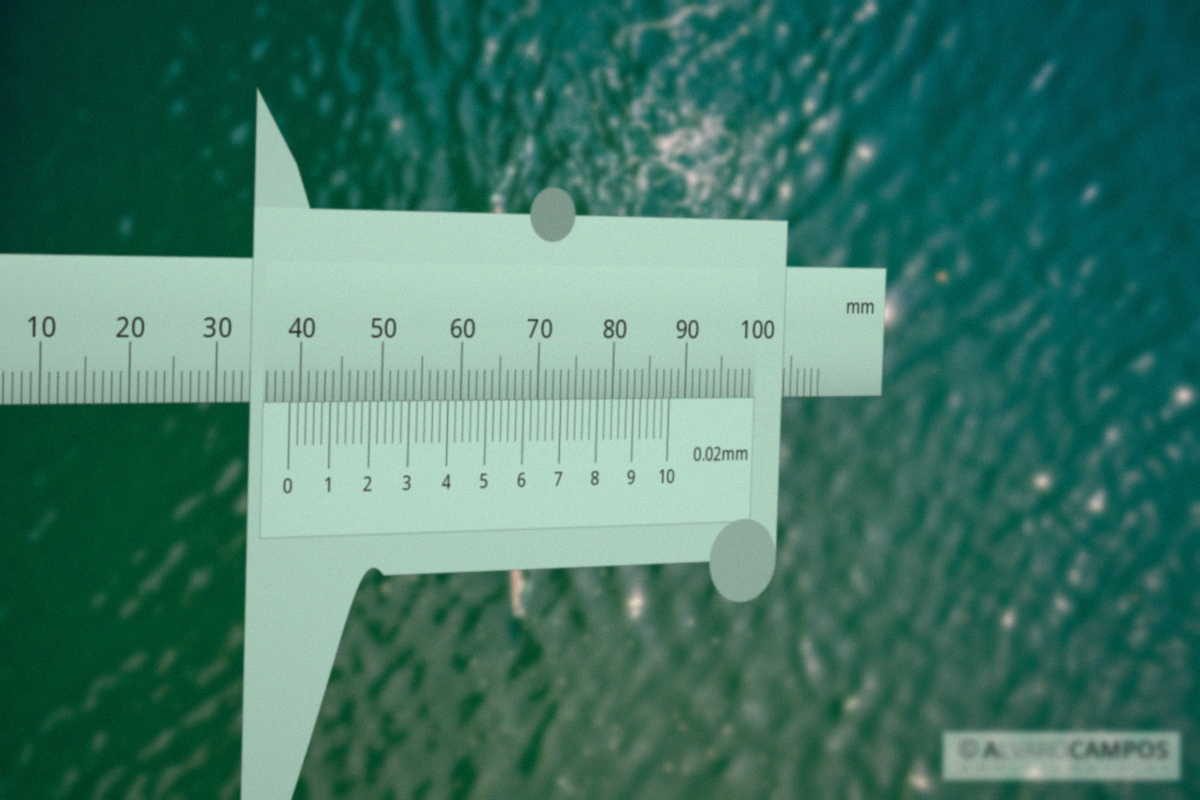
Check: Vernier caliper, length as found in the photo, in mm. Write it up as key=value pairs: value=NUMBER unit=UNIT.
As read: value=38.8 unit=mm
